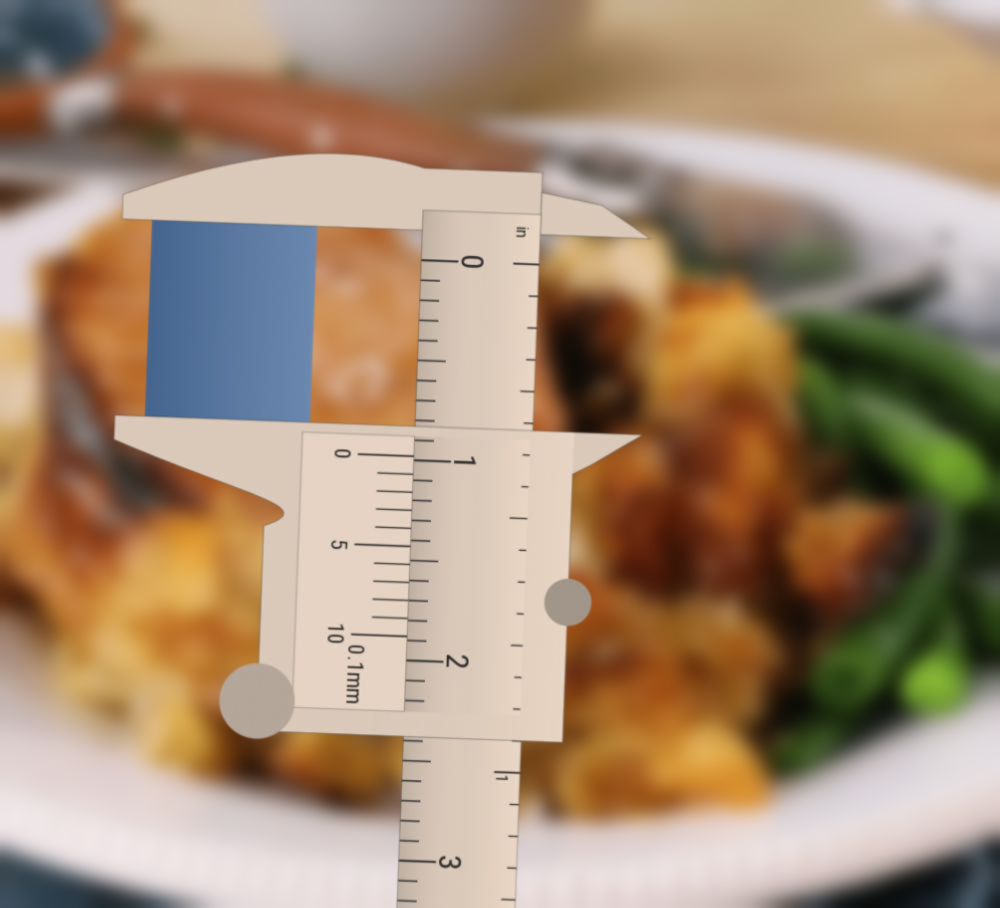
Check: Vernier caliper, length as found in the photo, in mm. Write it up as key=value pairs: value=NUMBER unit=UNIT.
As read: value=9.8 unit=mm
